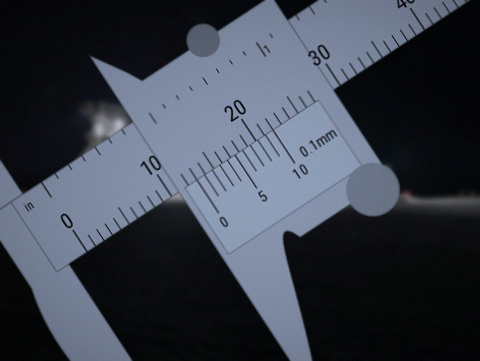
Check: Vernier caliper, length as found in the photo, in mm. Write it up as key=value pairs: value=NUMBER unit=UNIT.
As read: value=13.0 unit=mm
